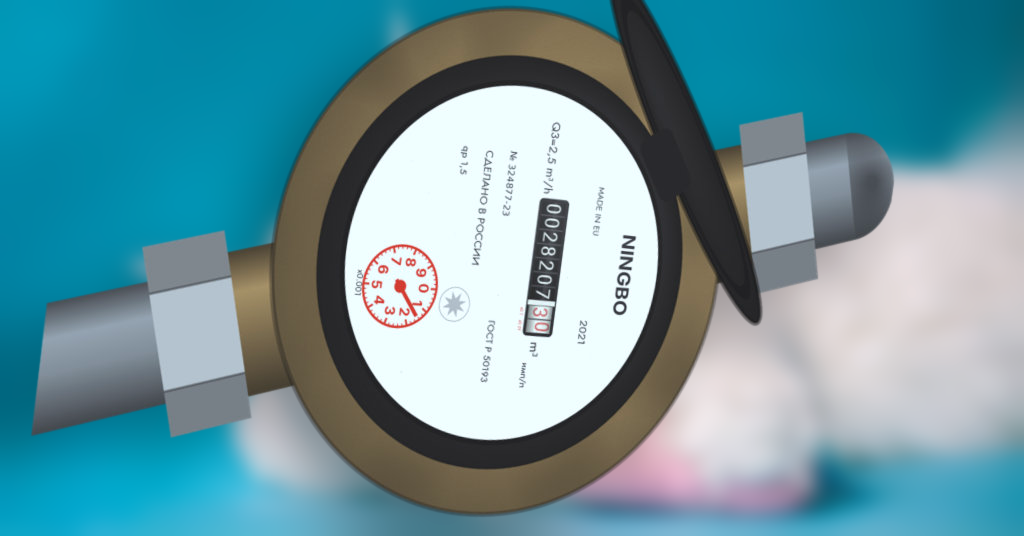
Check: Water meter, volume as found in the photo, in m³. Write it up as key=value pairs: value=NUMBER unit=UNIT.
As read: value=28207.301 unit=m³
